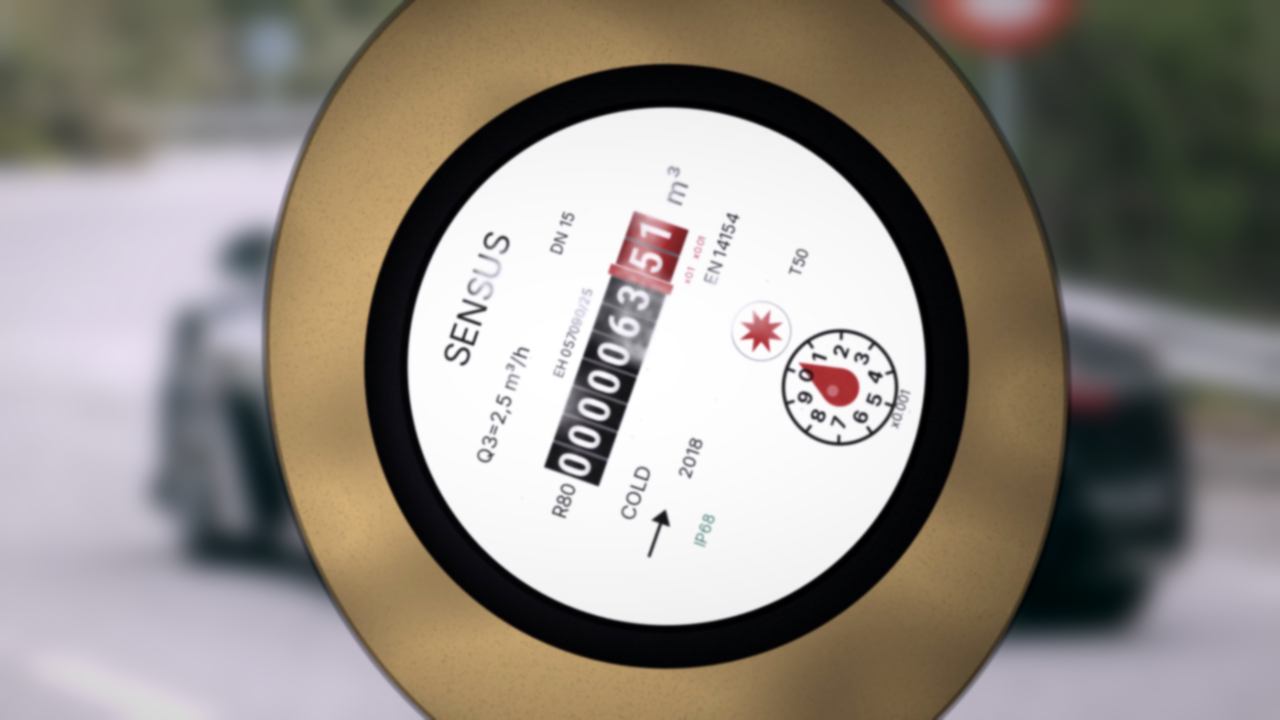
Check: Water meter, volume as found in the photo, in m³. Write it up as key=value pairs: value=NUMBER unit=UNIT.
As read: value=63.510 unit=m³
